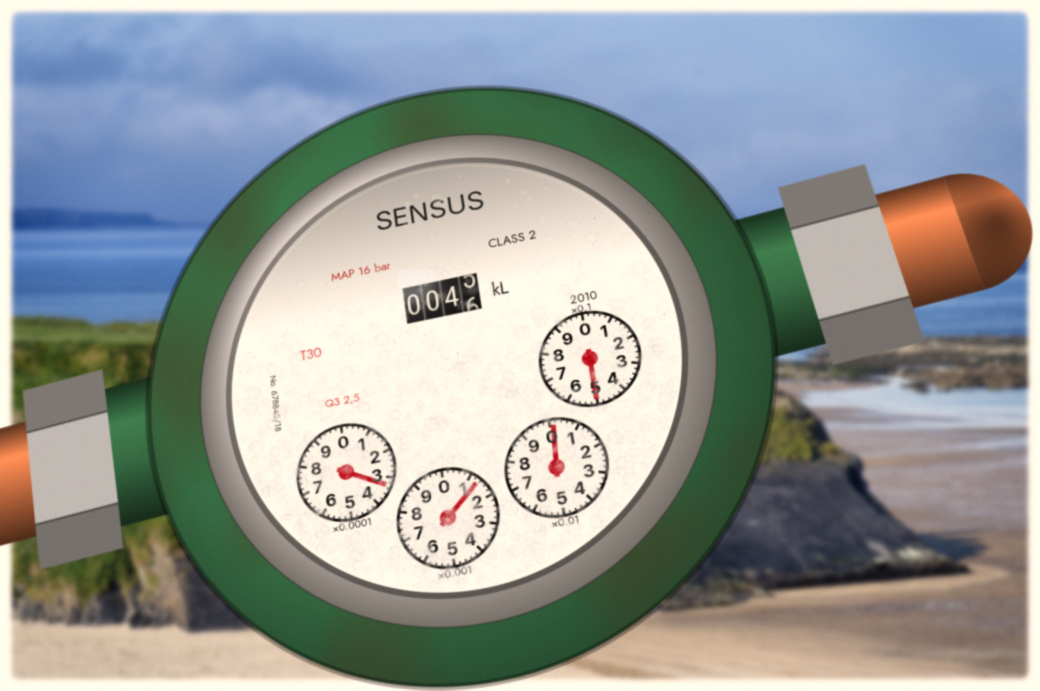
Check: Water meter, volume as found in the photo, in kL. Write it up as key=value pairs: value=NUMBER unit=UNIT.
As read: value=45.5013 unit=kL
